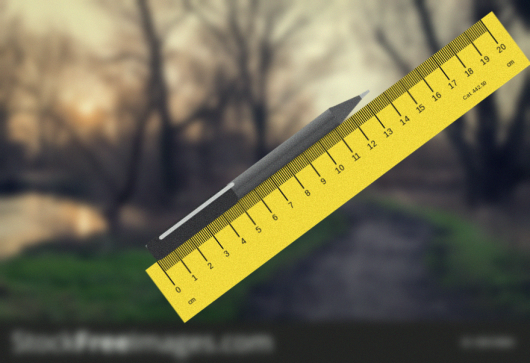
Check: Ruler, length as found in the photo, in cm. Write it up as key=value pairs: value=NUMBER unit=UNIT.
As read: value=13.5 unit=cm
